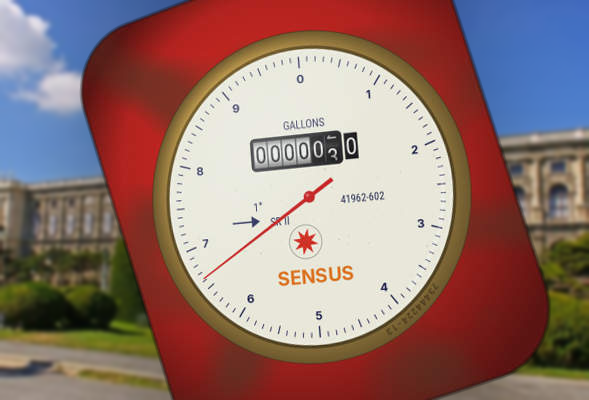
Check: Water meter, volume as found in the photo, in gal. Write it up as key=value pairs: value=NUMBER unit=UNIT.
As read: value=26.6 unit=gal
